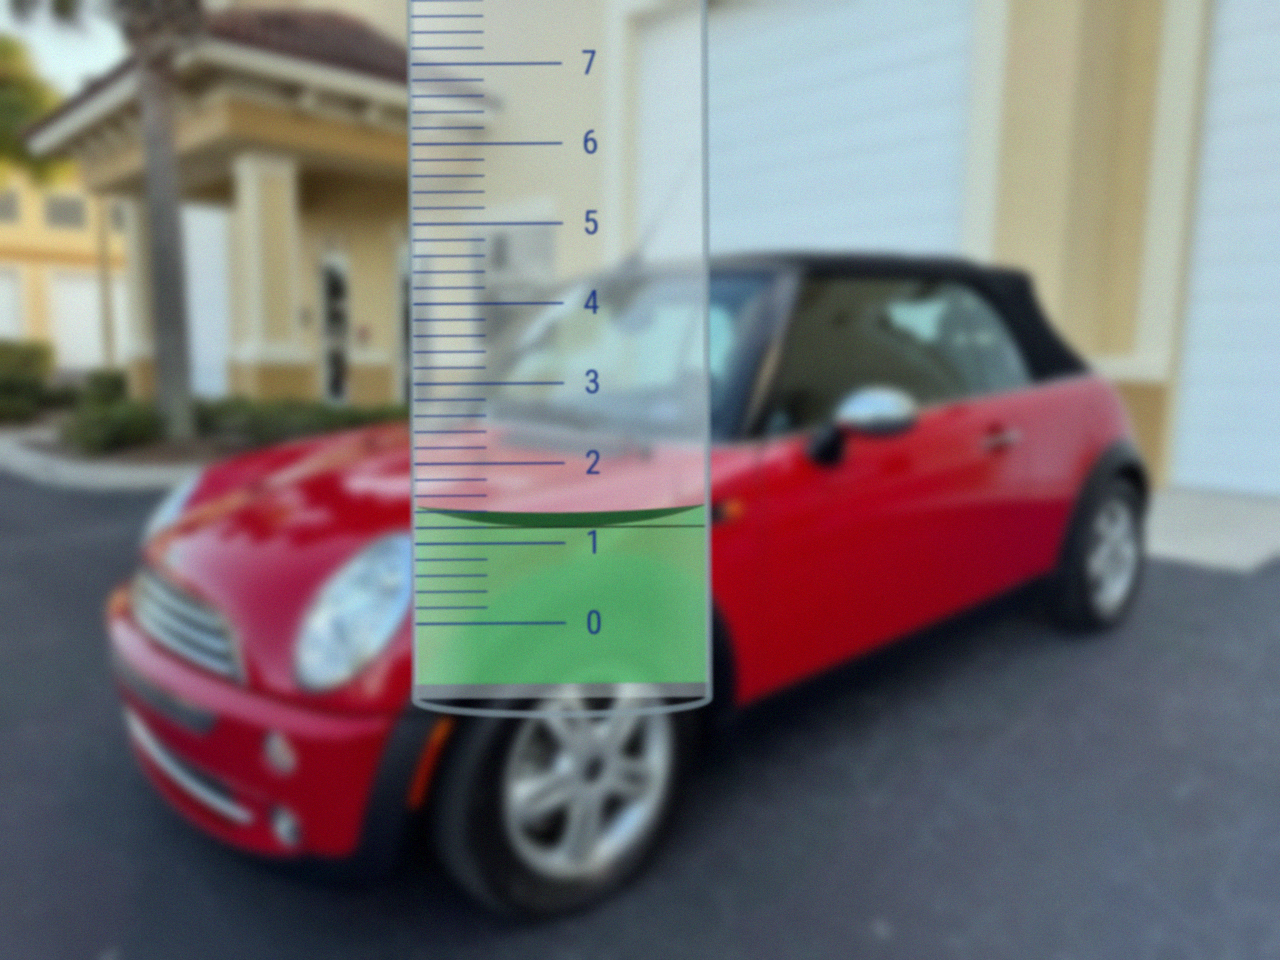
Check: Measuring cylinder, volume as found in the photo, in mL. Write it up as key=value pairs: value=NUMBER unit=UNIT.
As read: value=1.2 unit=mL
